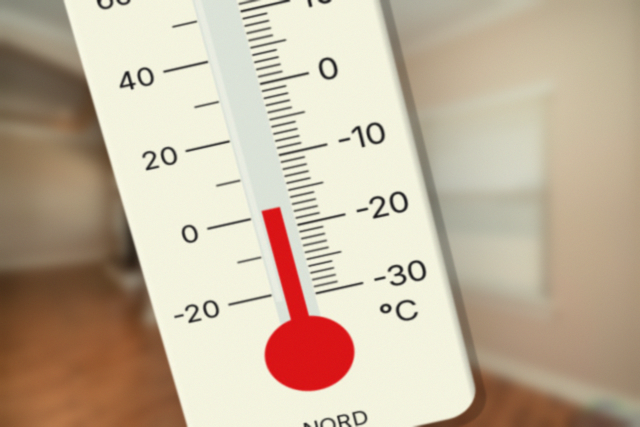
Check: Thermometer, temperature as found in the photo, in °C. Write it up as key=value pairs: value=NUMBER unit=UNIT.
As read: value=-17 unit=°C
